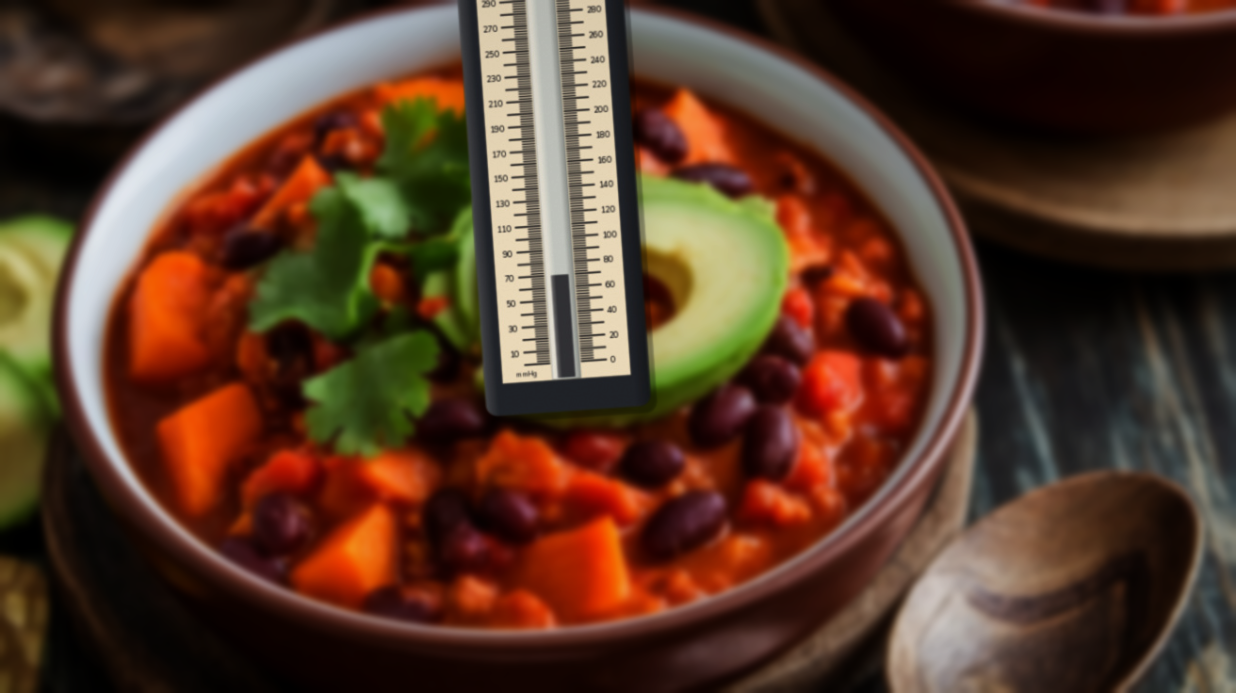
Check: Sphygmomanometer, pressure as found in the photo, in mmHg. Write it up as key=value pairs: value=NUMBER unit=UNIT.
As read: value=70 unit=mmHg
